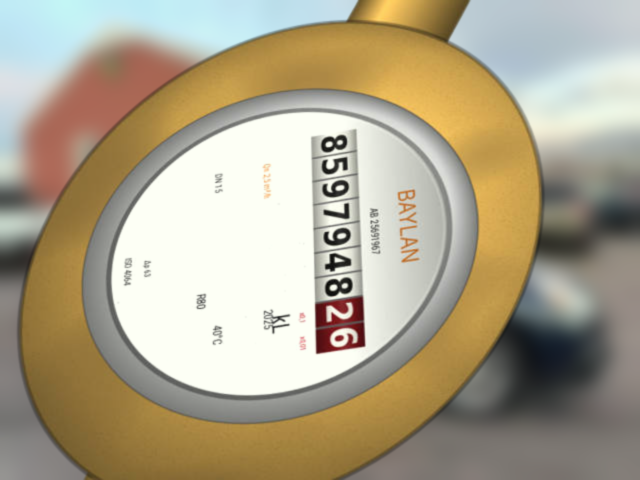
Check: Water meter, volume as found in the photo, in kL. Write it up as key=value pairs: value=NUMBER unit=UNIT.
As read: value=8597948.26 unit=kL
